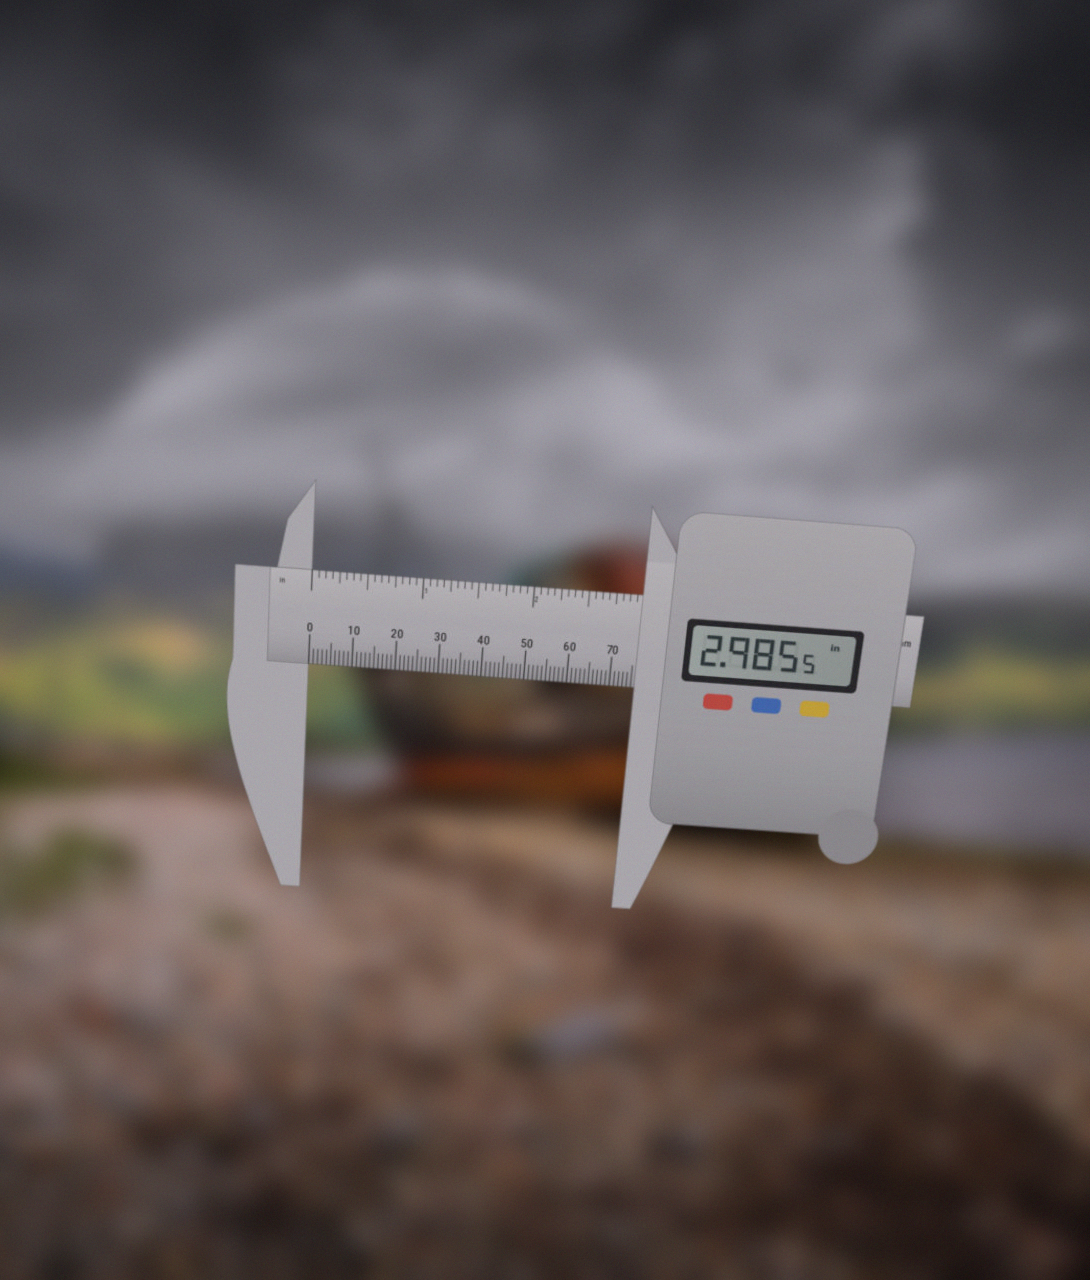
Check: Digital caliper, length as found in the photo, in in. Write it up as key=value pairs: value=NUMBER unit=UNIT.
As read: value=2.9855 unit=in
